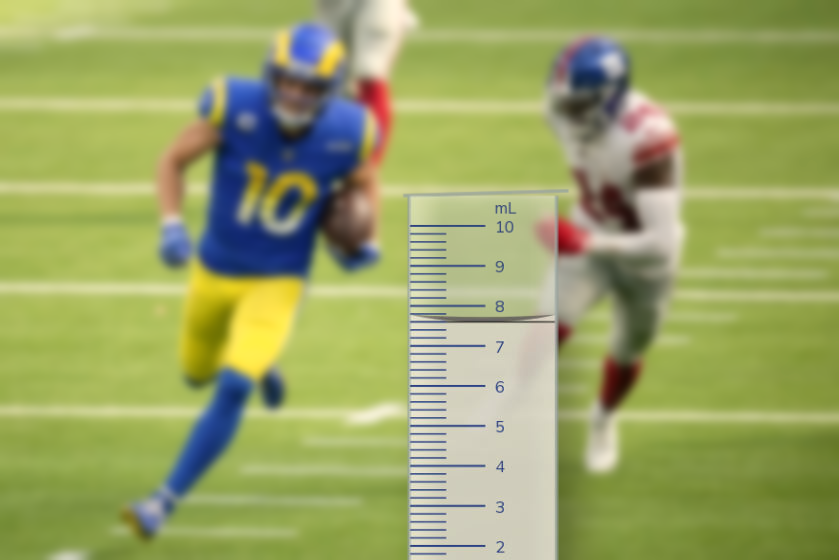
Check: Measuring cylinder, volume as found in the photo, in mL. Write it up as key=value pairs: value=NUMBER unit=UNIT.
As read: value=7.6 unit=mL
